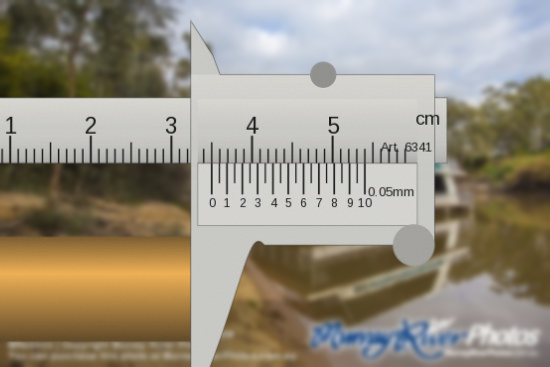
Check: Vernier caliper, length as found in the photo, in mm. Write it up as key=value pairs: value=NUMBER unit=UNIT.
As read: value=35.0 unit=mm
